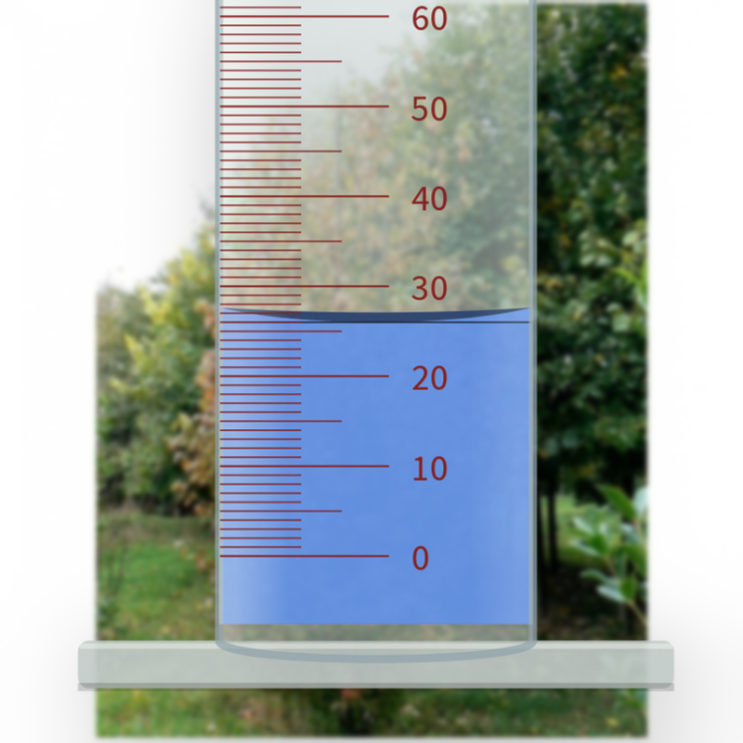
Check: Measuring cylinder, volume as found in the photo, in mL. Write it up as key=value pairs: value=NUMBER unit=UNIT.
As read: value=26 unit=mL
